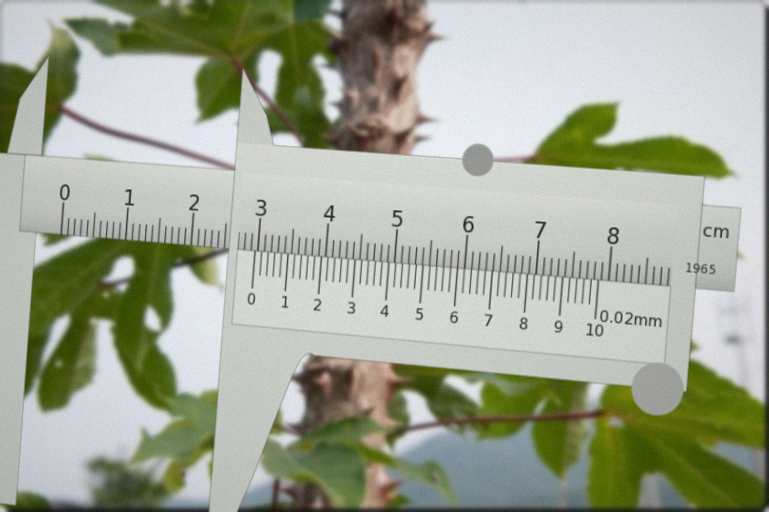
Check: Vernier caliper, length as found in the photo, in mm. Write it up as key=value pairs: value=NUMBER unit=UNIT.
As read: value=29.6 unit=mm
